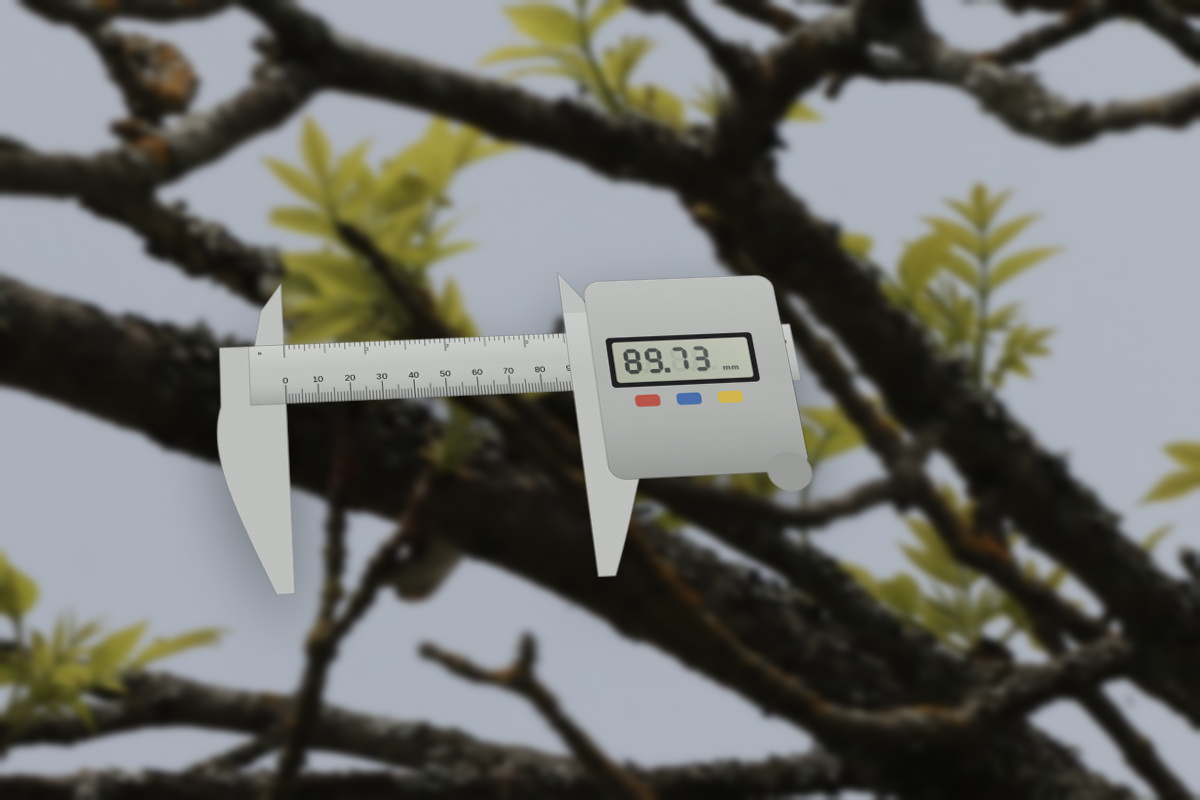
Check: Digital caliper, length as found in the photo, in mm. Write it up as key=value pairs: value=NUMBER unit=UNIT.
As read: value=89.73 unit=mm
